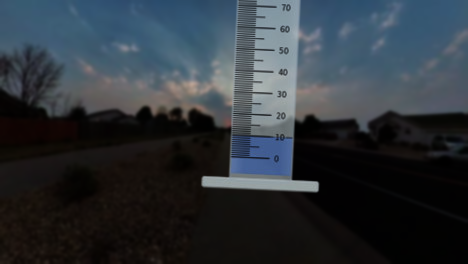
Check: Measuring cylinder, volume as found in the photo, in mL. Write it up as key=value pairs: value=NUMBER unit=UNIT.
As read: value=10 unit=mL
